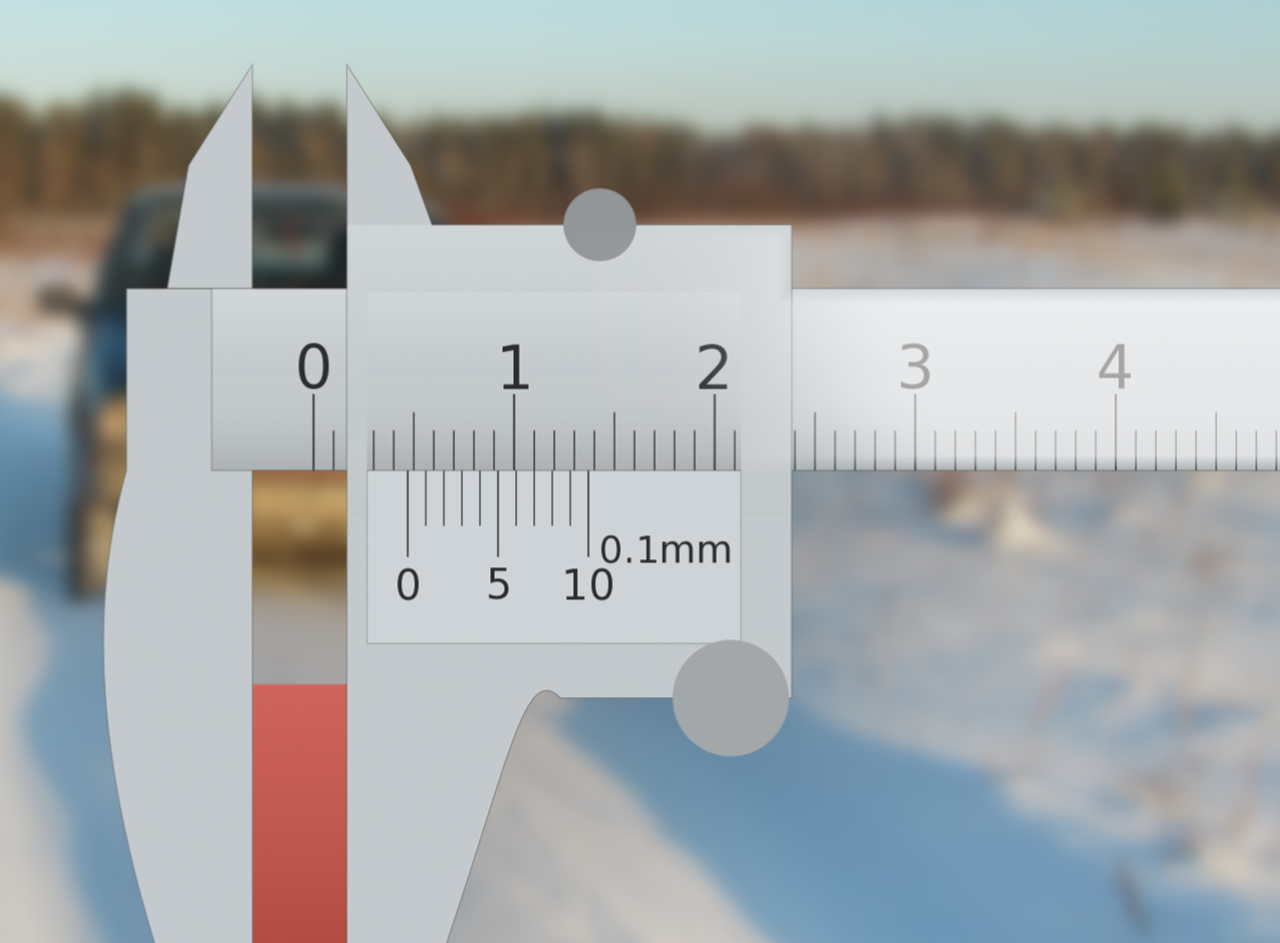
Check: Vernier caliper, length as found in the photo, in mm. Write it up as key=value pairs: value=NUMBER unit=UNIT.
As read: value=4.7 unit=mm
